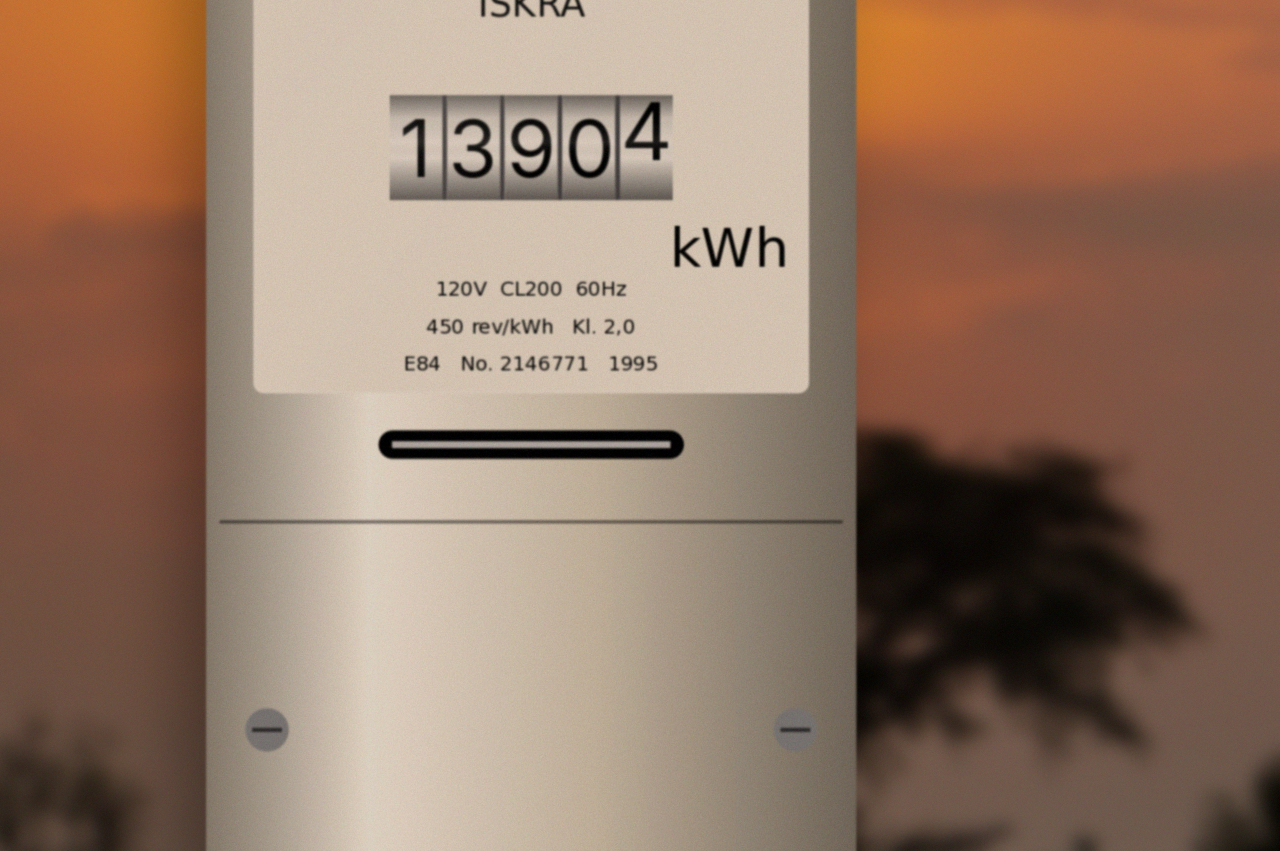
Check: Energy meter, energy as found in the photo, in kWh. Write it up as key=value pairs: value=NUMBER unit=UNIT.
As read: value=13904 unit=kWh
